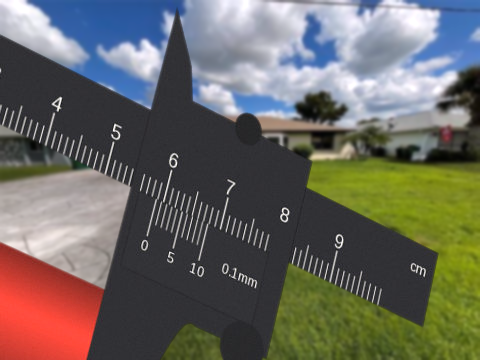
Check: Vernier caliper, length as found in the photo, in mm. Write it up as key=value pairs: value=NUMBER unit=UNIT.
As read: value=58.8 unit=mm
